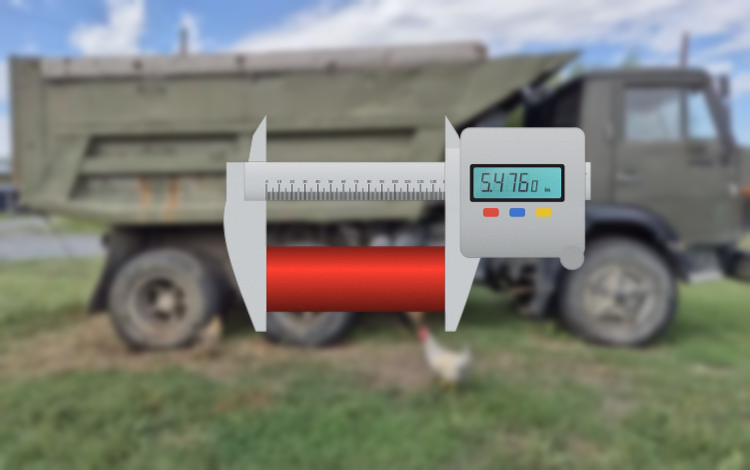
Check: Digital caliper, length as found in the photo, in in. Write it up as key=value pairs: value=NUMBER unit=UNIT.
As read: value=5.4760 unit=in
